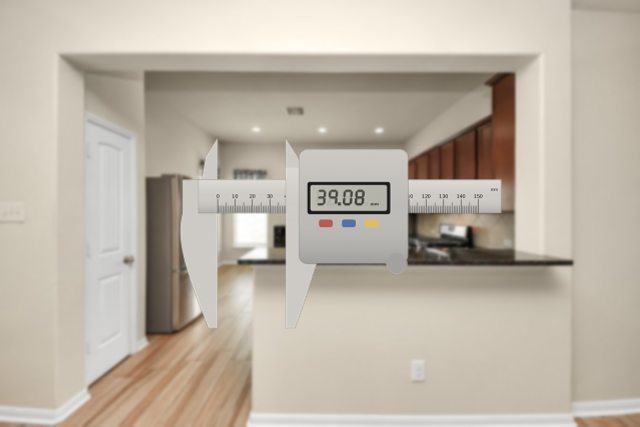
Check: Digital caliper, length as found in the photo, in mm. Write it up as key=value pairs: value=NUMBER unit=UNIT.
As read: value=39.08 unit=mm
